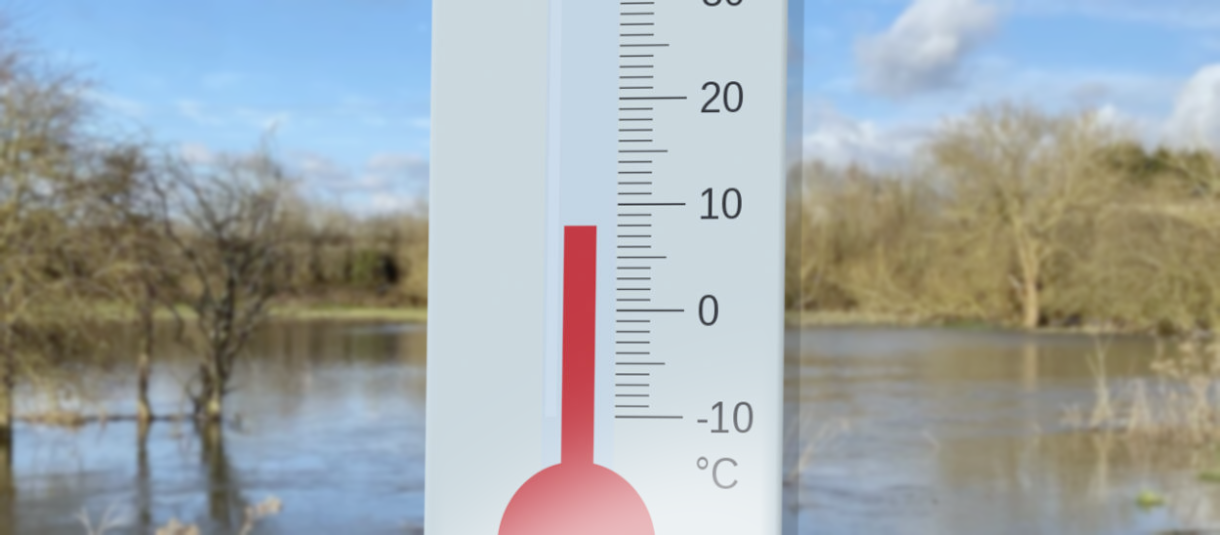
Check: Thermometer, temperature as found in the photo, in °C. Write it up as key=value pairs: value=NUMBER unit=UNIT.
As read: value=8 unit=°C
